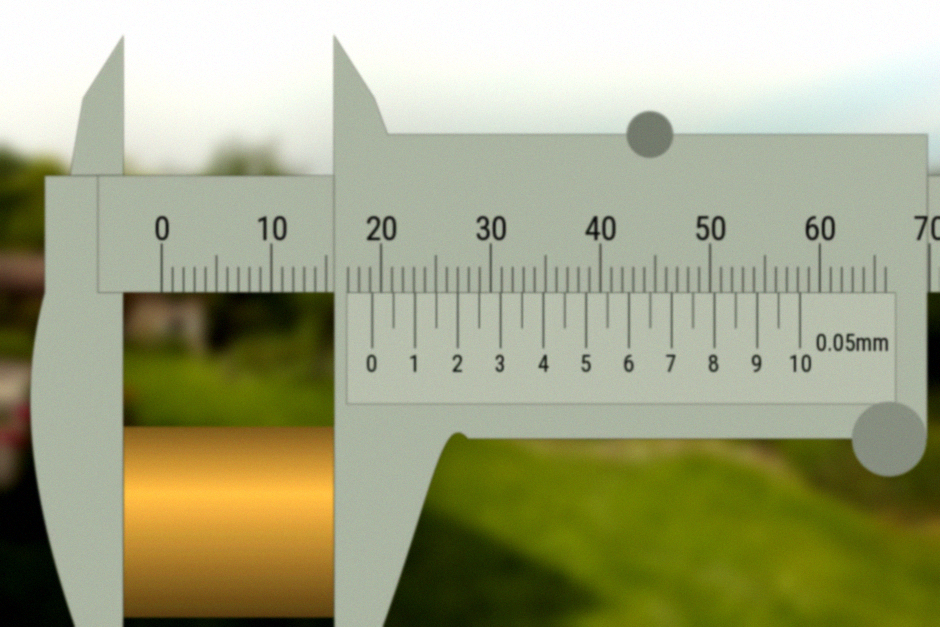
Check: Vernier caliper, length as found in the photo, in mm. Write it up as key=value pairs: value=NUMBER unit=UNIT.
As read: value=19.2 unit=mm
